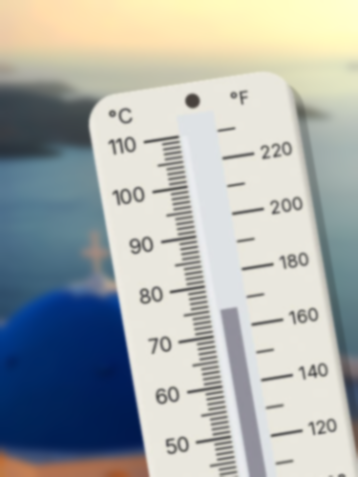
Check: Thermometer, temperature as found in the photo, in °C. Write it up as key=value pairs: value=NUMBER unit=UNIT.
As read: value=75 unit=°C
